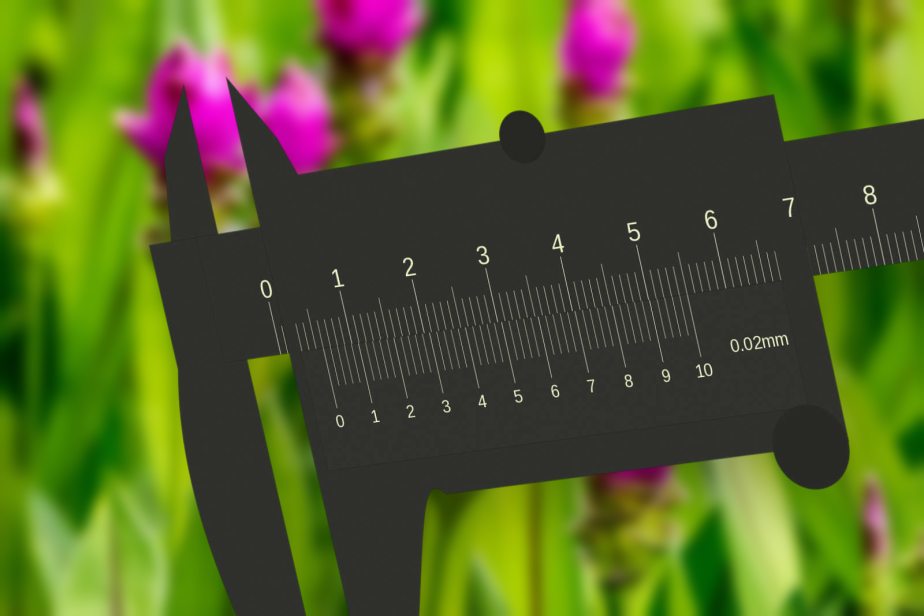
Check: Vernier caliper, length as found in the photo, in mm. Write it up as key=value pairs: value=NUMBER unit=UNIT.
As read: value=6.0 unit=mm
